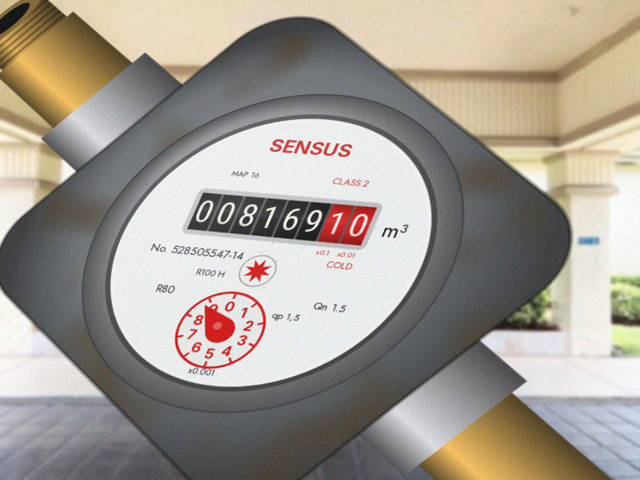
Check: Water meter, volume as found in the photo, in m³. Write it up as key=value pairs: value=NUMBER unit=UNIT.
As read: value=8169.108 unit=m³
